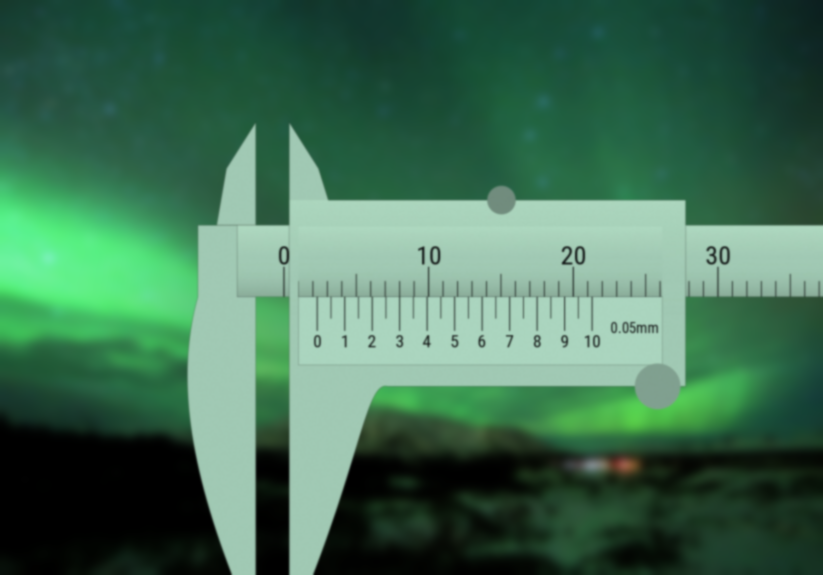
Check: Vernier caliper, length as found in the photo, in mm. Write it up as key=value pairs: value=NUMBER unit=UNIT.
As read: value=2.3 unit=mm
